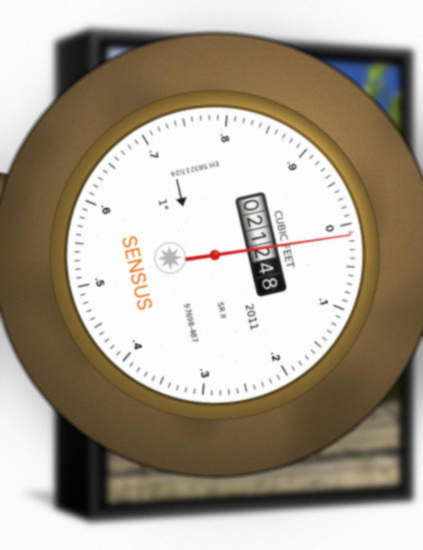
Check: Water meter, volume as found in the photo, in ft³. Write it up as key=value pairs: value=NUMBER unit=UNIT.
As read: value=21248.01 unit=ft³
